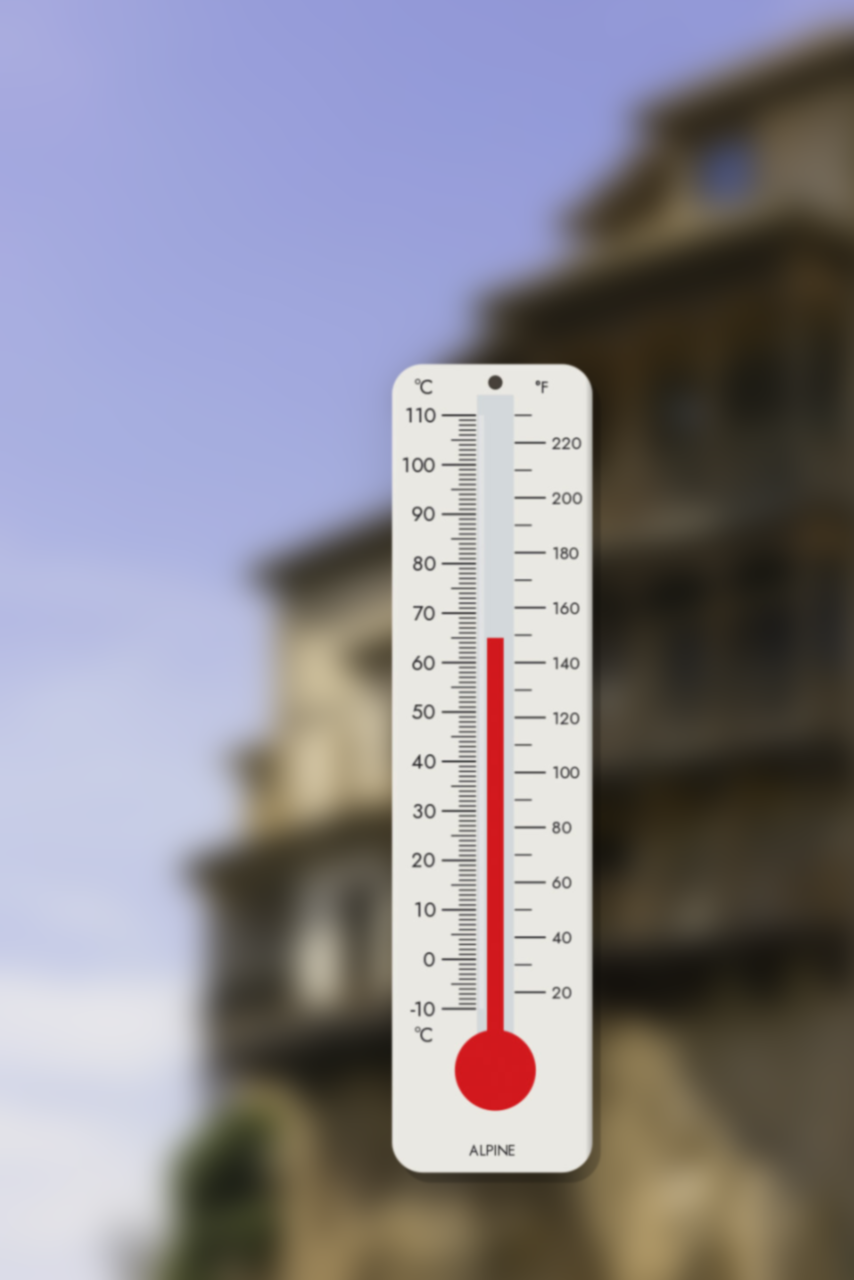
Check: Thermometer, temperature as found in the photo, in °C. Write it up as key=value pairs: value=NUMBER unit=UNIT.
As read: value=65 unit=°C
